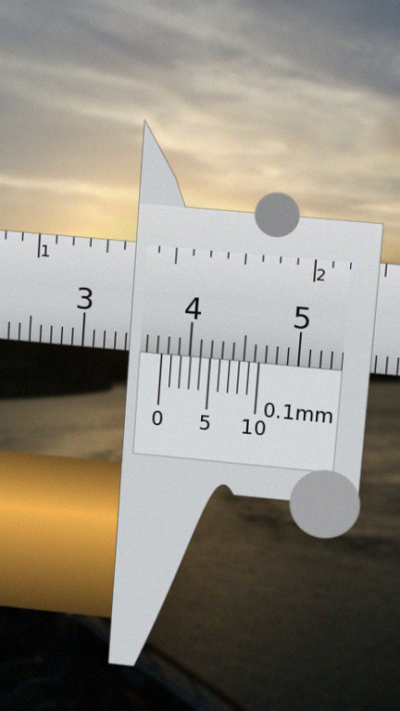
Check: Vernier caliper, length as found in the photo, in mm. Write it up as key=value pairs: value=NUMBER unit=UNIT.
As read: value=37.4 unit=mm
